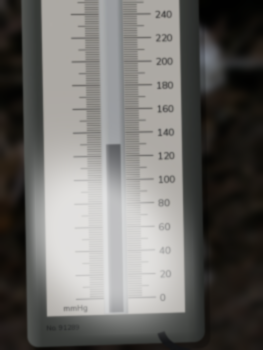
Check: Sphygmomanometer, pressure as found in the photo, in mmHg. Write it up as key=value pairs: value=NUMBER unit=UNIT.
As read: value=130 unit=mmHg
